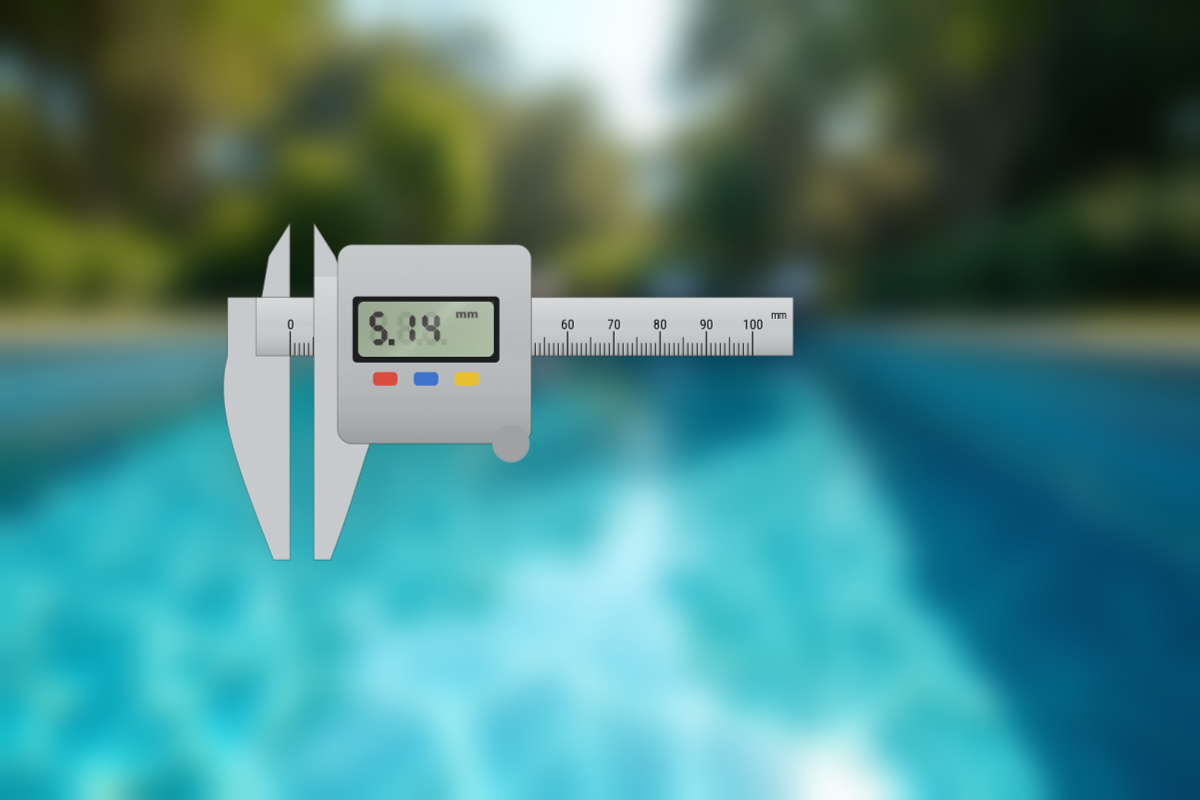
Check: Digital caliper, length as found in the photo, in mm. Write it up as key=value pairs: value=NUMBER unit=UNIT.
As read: value=5.14 unit=mm
